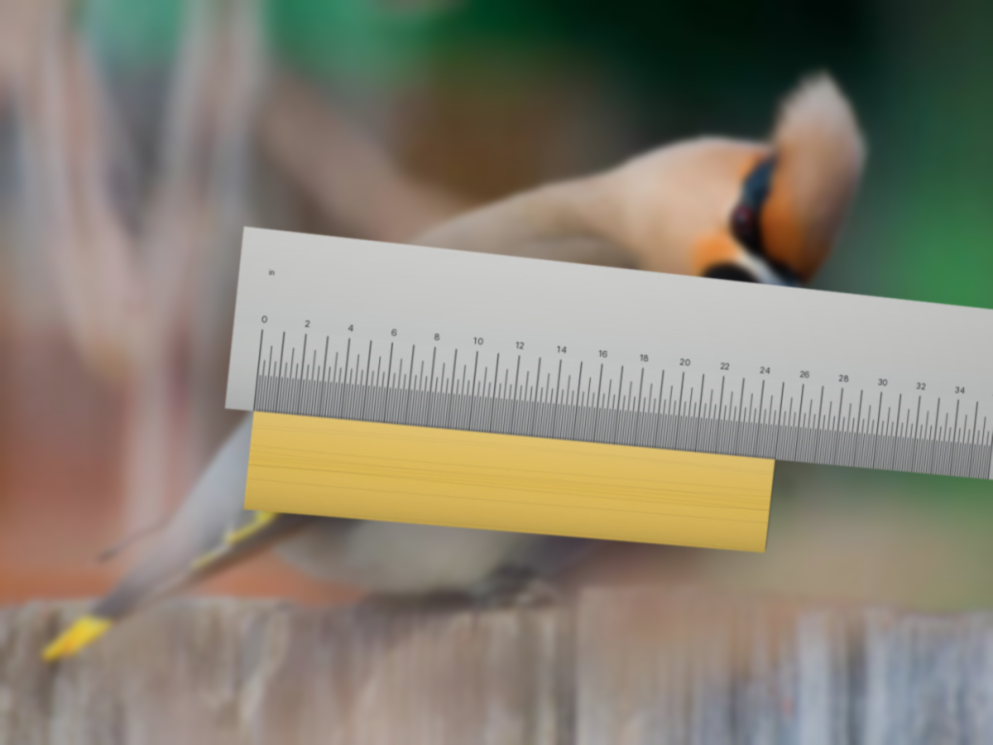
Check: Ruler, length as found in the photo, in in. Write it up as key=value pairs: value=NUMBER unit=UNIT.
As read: value=25 unit=in
